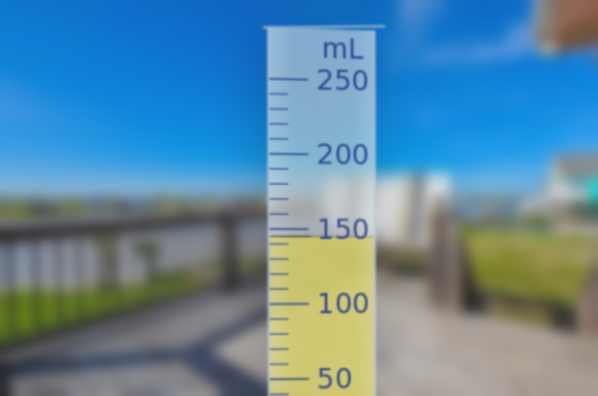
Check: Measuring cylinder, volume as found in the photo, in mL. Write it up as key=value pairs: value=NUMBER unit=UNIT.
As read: value=145 unit=mL
